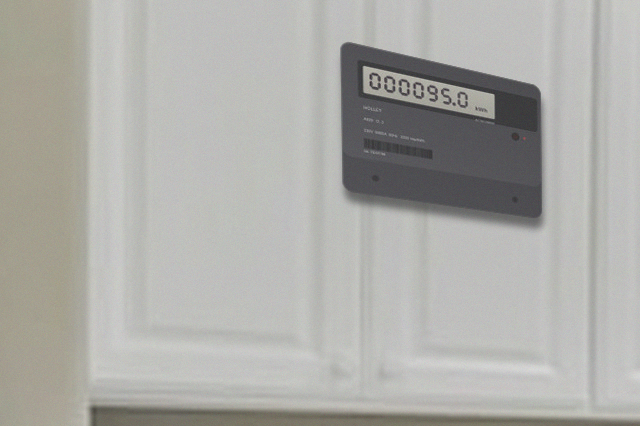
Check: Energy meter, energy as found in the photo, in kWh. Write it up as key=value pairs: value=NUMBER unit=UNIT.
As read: value=95.0 unit=kWh
